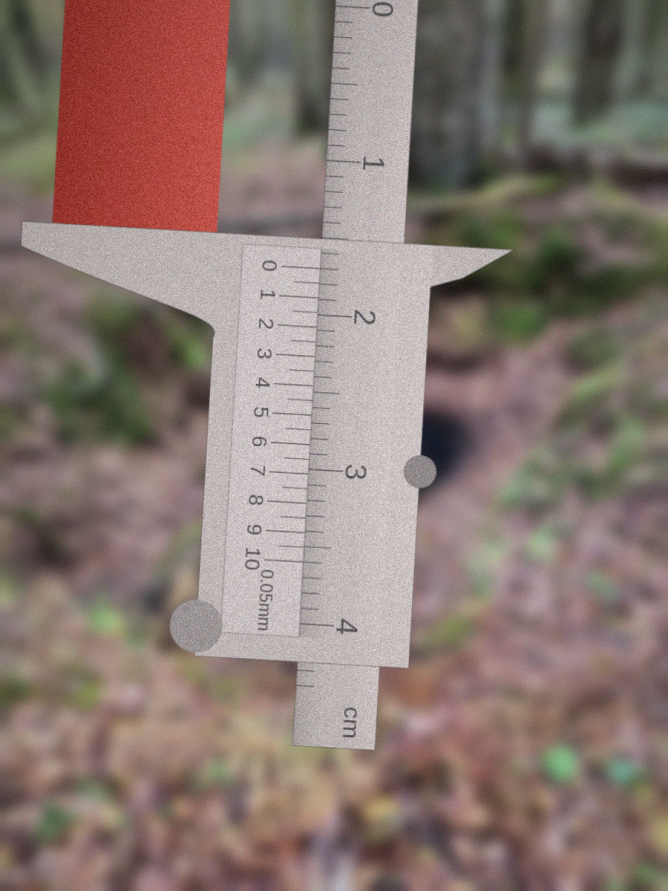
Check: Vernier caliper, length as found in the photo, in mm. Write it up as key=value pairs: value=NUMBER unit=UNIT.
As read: value=17.0 unit=mm
